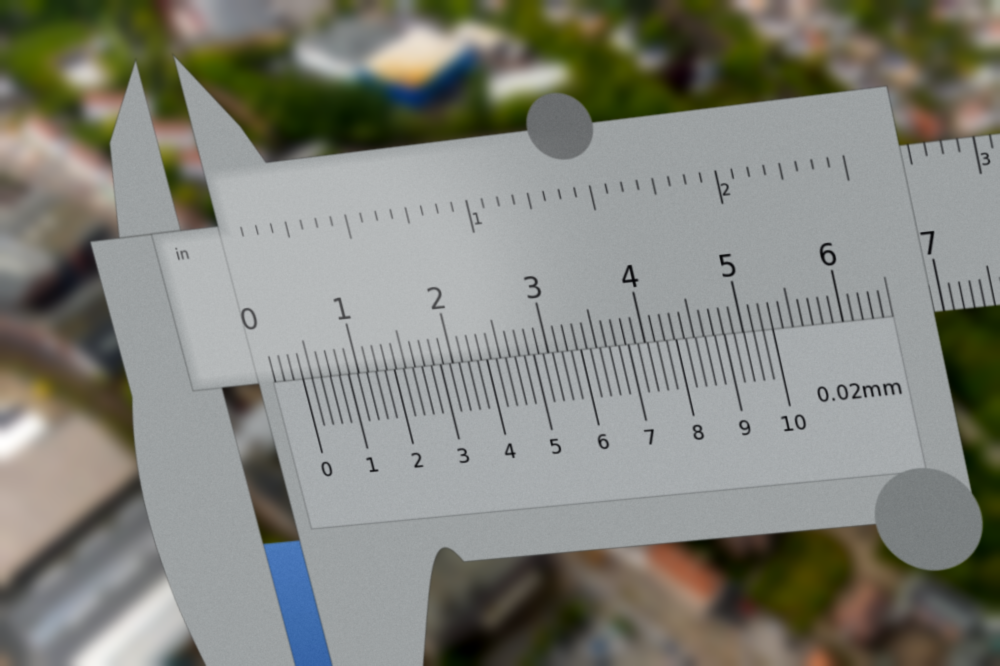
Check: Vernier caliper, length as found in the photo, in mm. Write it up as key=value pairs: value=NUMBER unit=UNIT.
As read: value=4.0 unit=mm
